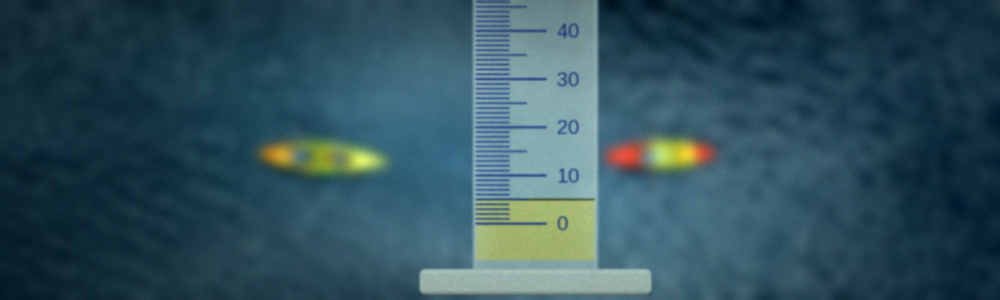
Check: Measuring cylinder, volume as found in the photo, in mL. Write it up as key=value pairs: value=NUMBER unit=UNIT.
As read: value=5 unit=mL
